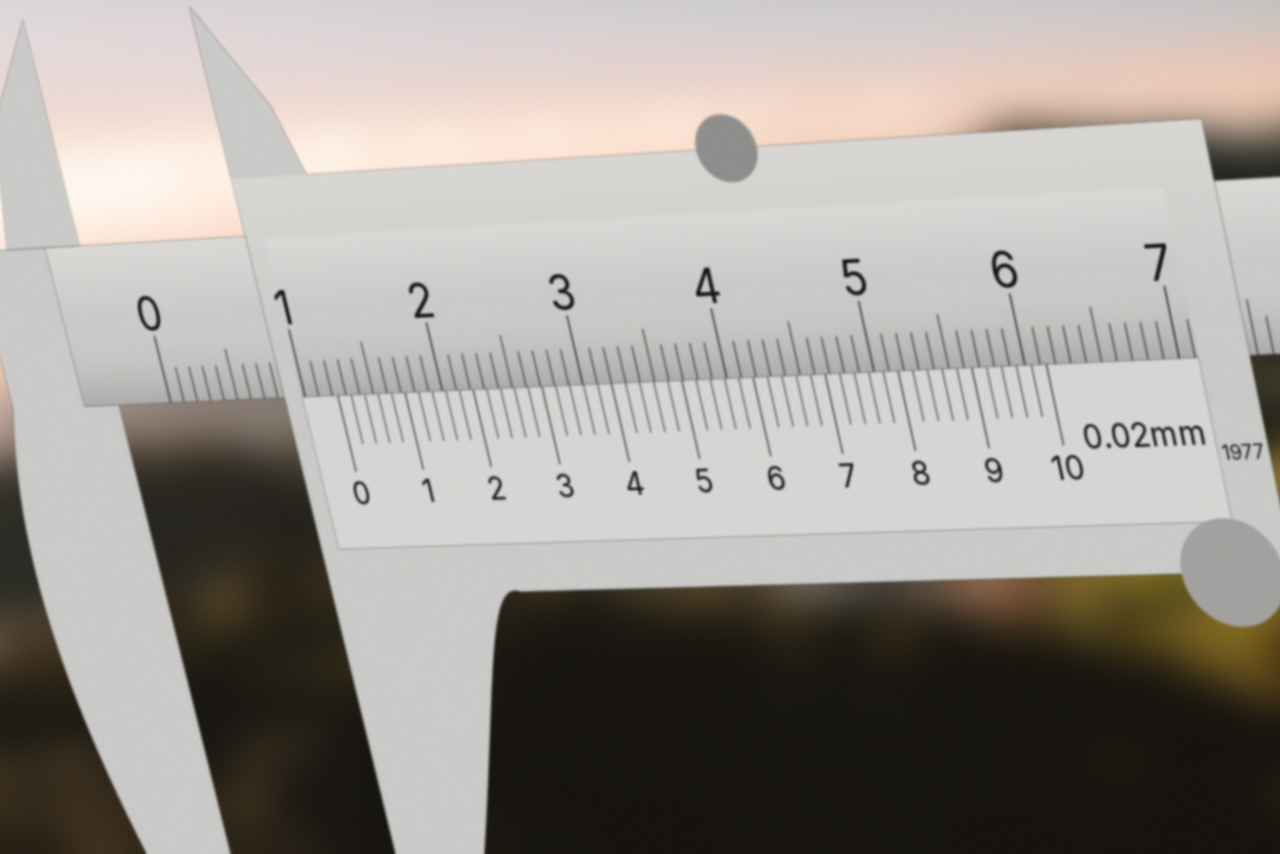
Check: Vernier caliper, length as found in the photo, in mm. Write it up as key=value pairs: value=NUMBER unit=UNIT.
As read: value=12.4 unit=mm
